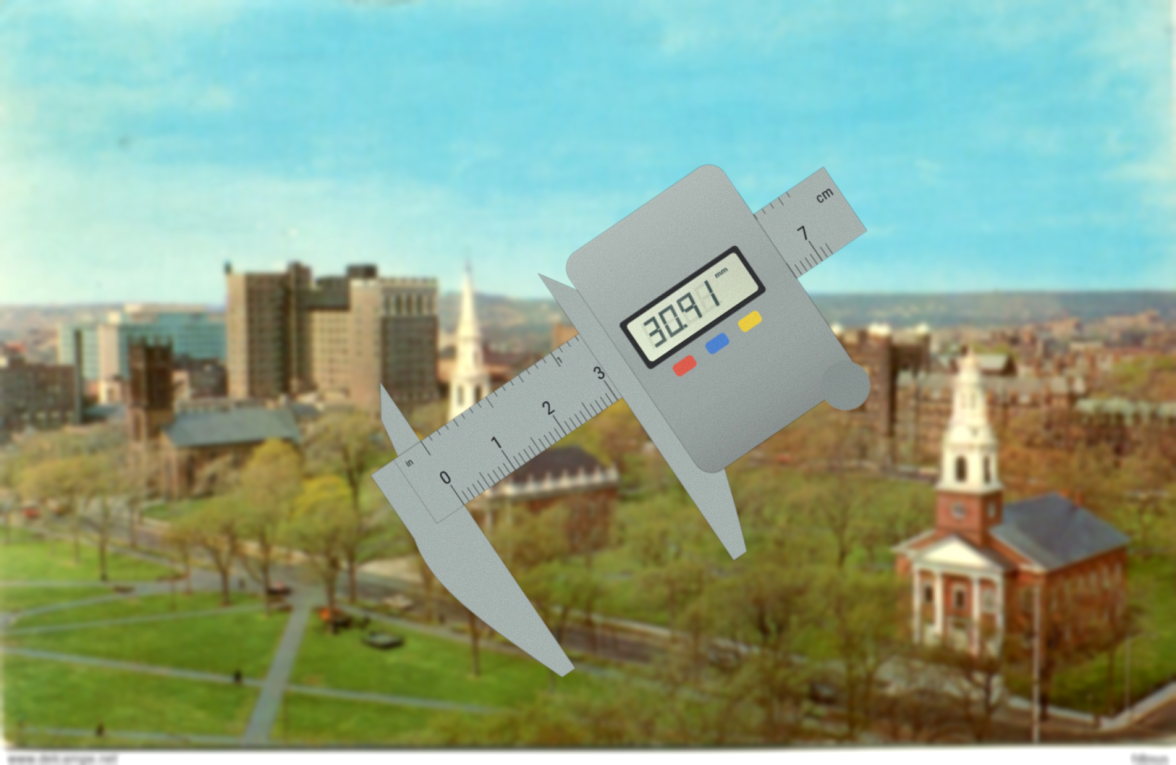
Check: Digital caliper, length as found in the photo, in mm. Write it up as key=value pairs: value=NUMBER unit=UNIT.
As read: value=30.91 unit=mm
